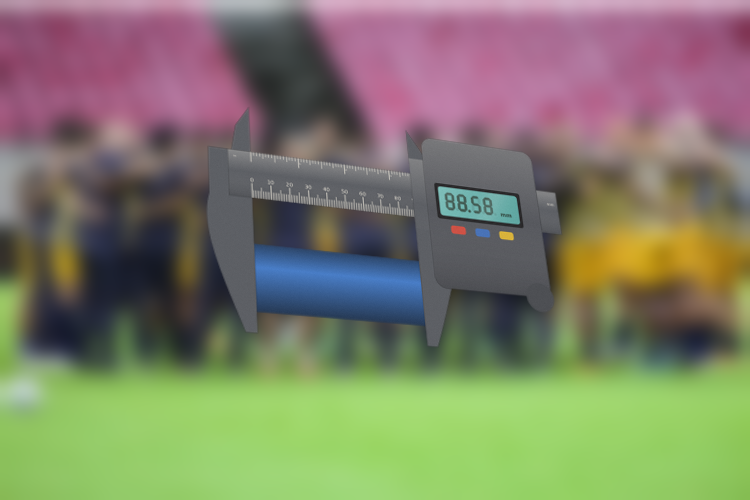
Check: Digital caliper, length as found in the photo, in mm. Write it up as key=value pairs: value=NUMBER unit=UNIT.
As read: value=88.58 unit=mm
